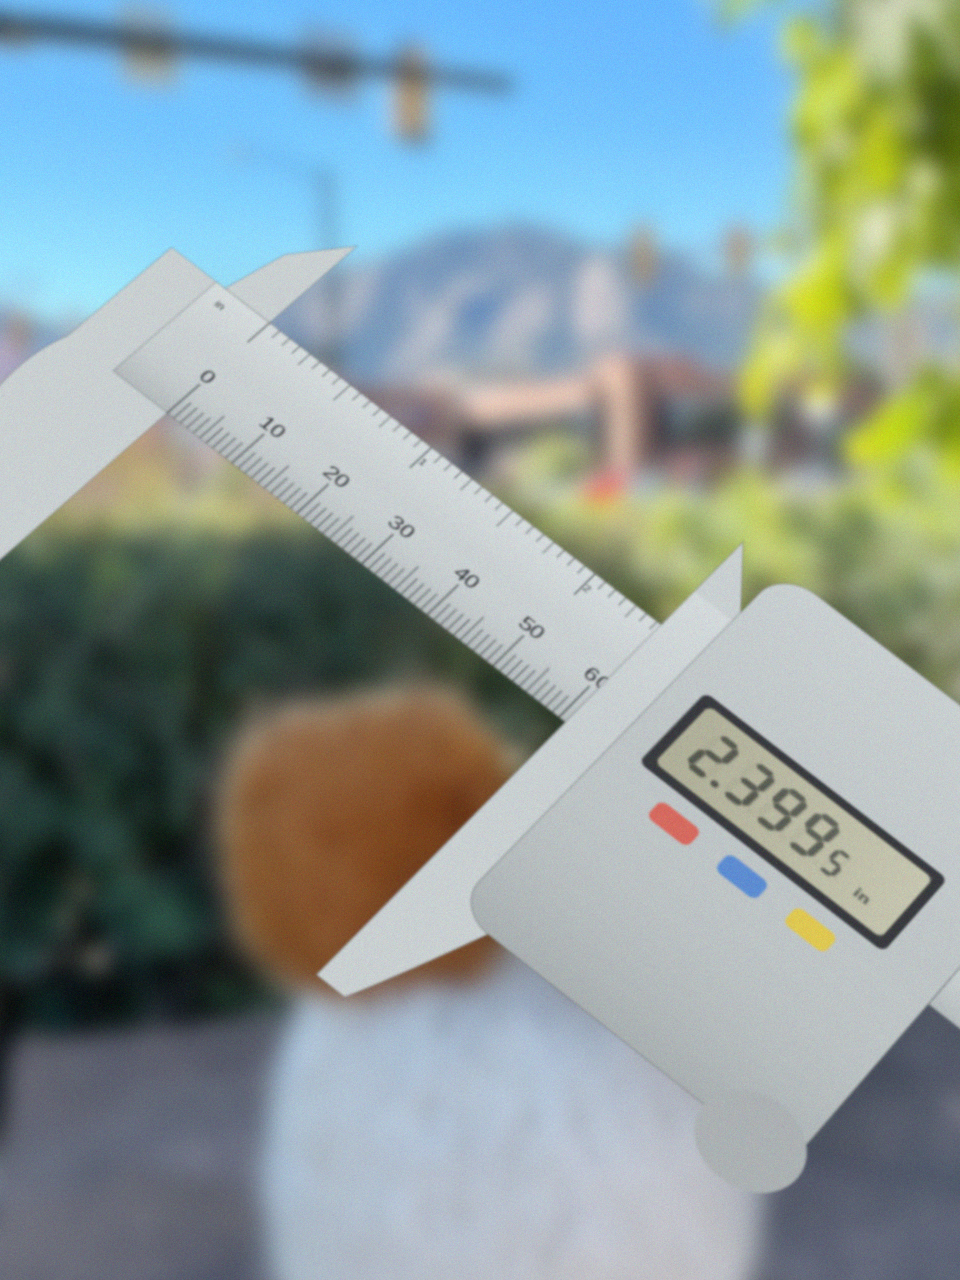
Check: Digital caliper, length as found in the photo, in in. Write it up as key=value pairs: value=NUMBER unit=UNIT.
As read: value=2.3995 unit=in
